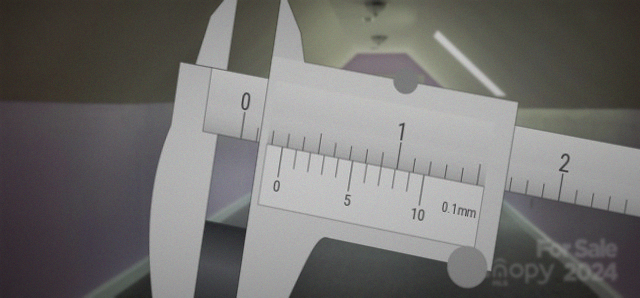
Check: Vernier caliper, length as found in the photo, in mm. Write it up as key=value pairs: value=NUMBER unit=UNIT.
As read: value=2.7 unit=mm
